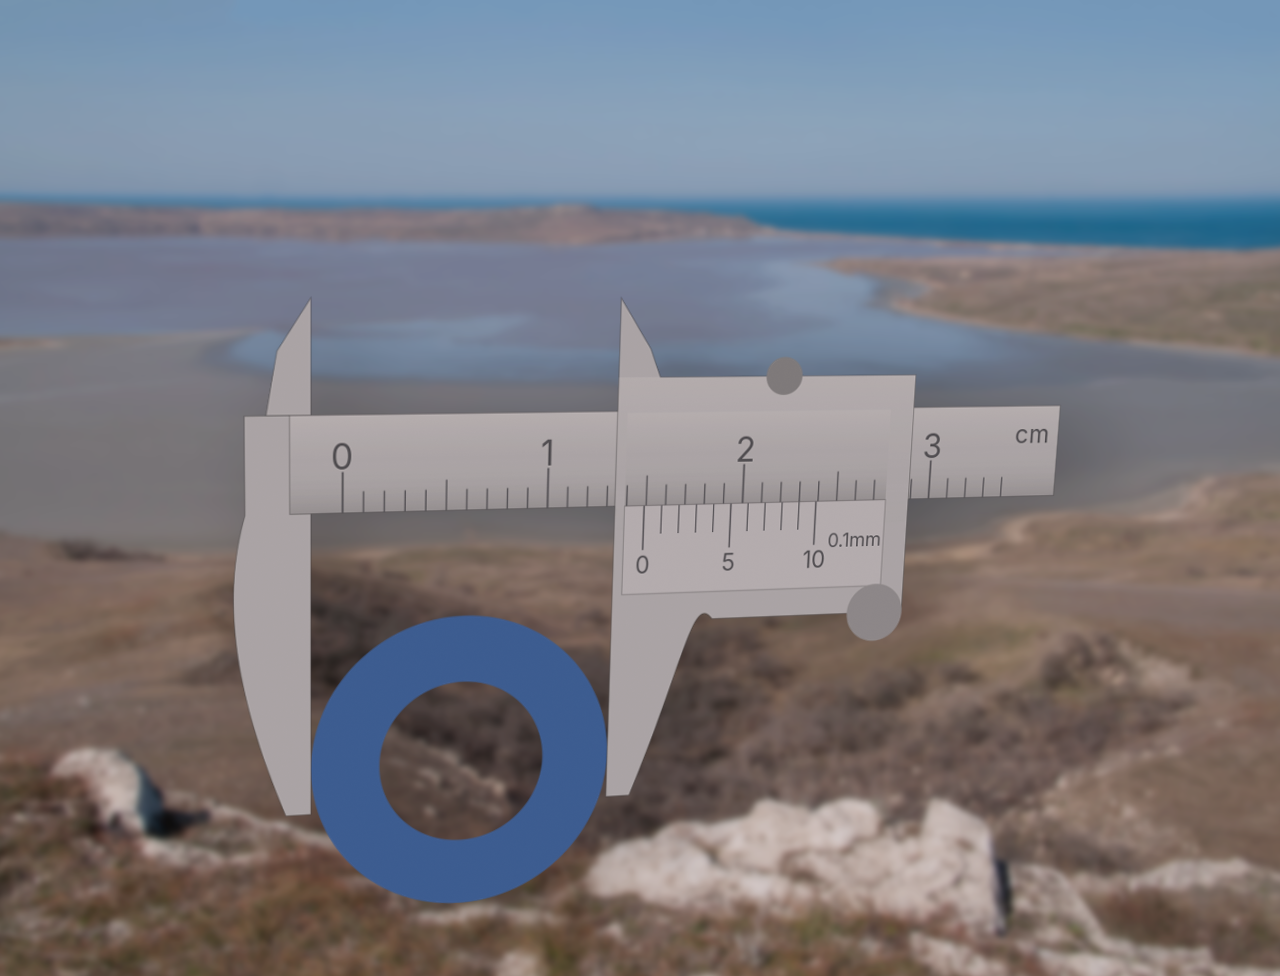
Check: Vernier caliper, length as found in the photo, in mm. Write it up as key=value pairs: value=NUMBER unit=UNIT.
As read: value=14.9 unit=mm
